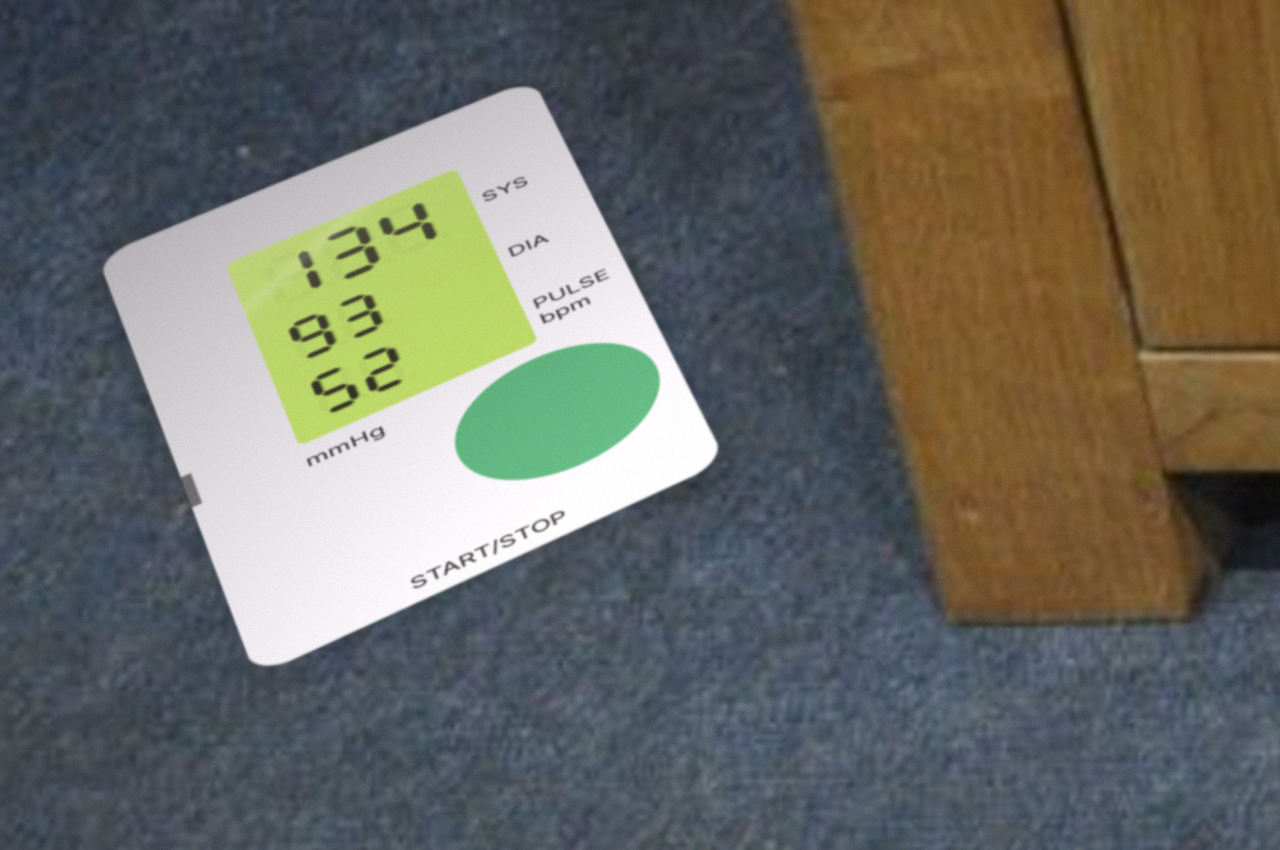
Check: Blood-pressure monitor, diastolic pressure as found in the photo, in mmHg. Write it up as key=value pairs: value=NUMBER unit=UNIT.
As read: value=93 unit=mmHg
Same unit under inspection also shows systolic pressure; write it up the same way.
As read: value=134 unit=mmHg
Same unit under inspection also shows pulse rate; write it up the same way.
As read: value=52 unit=bpm
